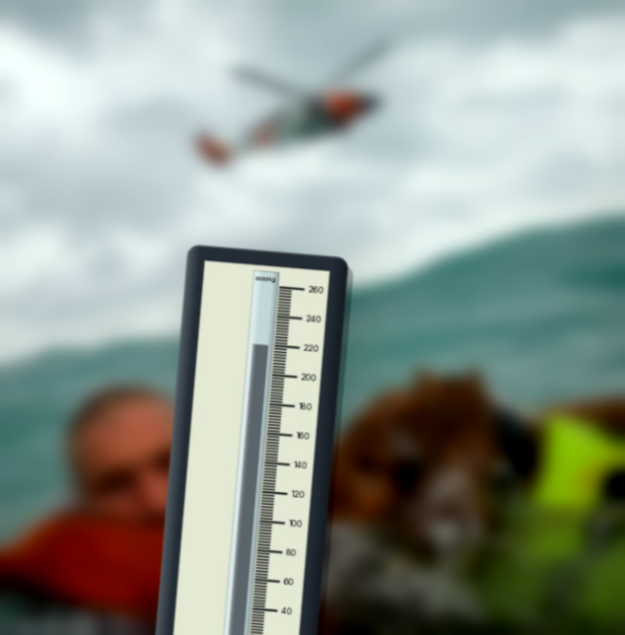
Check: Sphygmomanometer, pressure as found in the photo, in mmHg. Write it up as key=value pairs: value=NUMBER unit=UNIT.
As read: value=220 unit=mmHg
